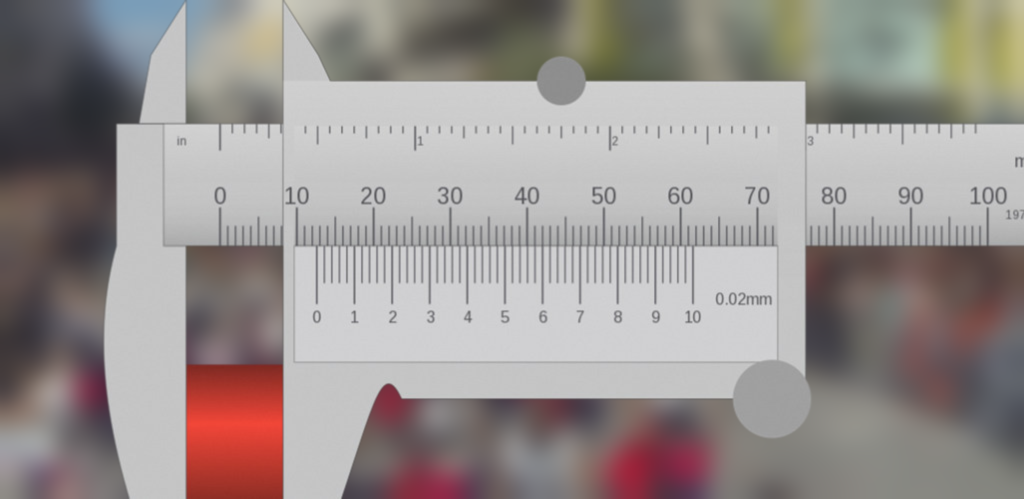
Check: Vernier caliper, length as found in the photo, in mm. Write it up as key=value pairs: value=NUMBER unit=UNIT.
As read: value=12.6 unit=mm
